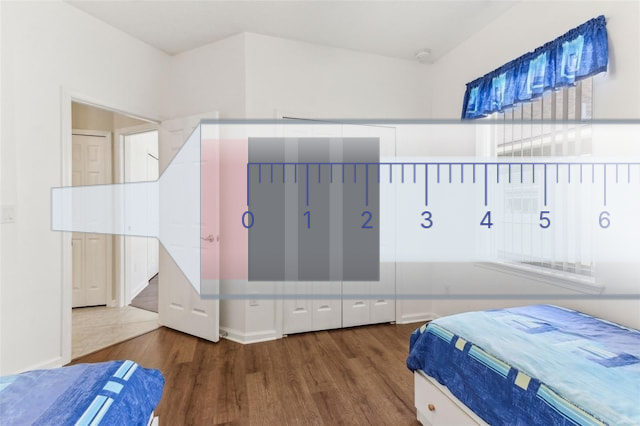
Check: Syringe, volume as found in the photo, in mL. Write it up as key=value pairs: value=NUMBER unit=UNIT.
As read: value=0 unit=mL
